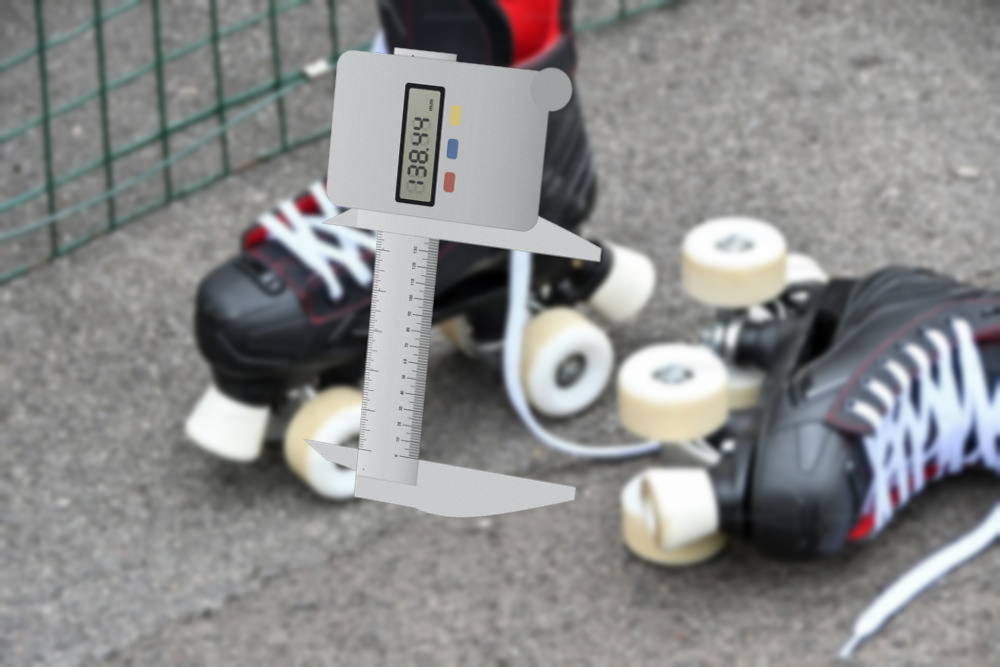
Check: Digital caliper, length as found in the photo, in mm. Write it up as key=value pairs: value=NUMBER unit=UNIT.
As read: value=138.44 unit=mm
